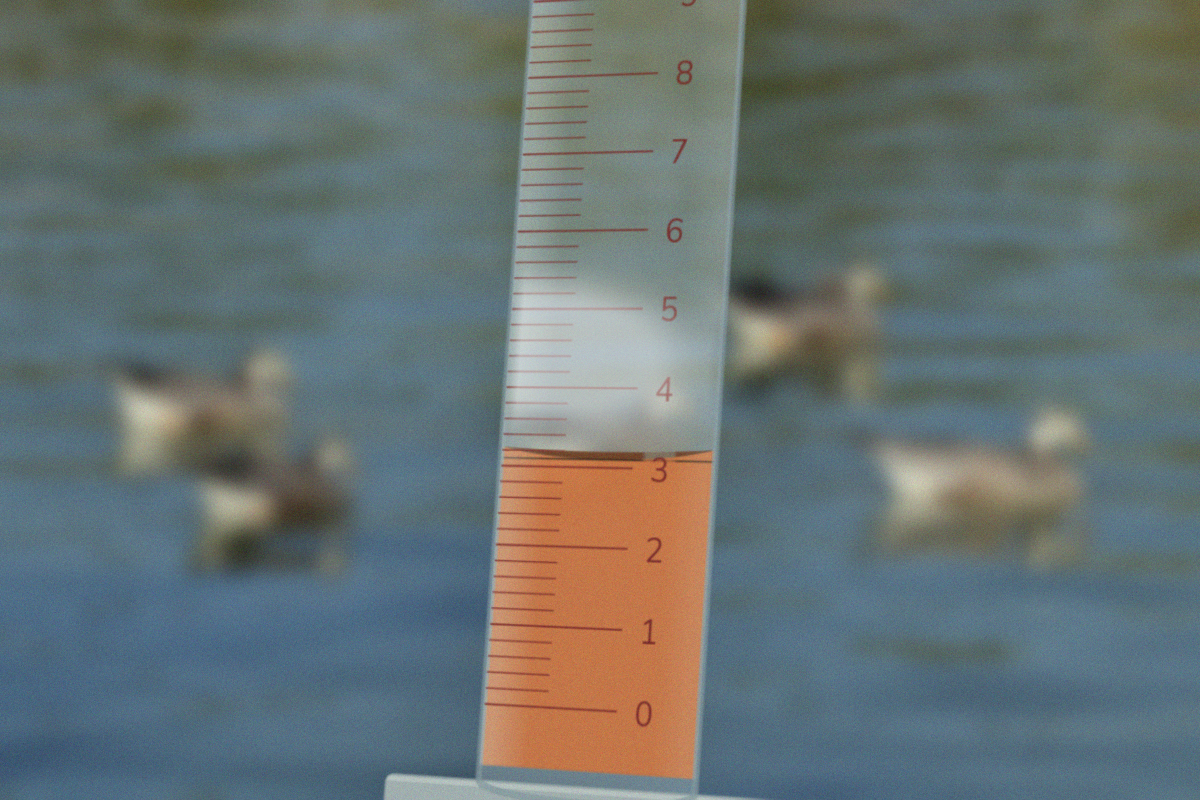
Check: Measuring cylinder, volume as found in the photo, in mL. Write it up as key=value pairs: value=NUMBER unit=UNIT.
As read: value=3.1 unit=mL
